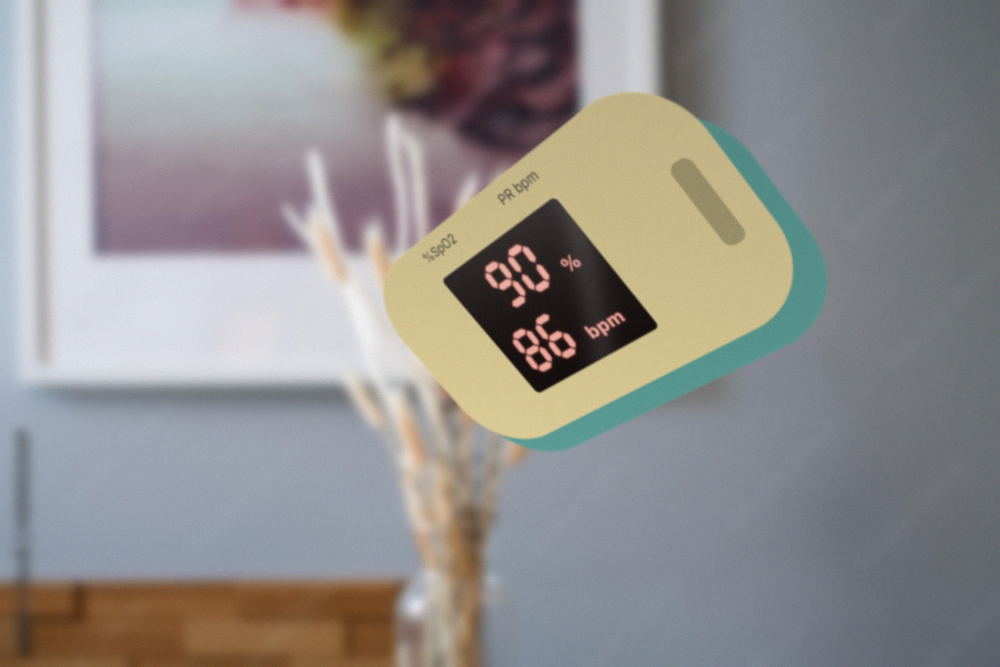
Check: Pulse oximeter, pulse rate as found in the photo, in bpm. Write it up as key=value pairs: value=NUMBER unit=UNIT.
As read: value=86 unit=bpm
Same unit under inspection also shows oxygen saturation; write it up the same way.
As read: value=90 unit=%
